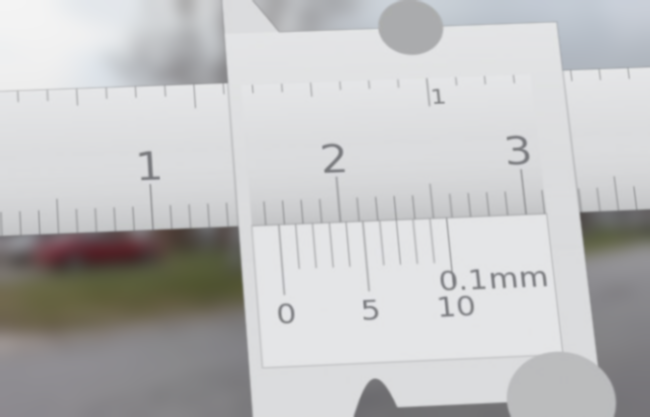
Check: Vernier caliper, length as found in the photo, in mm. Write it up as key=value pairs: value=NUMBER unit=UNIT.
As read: value=16.7 unit=mm
